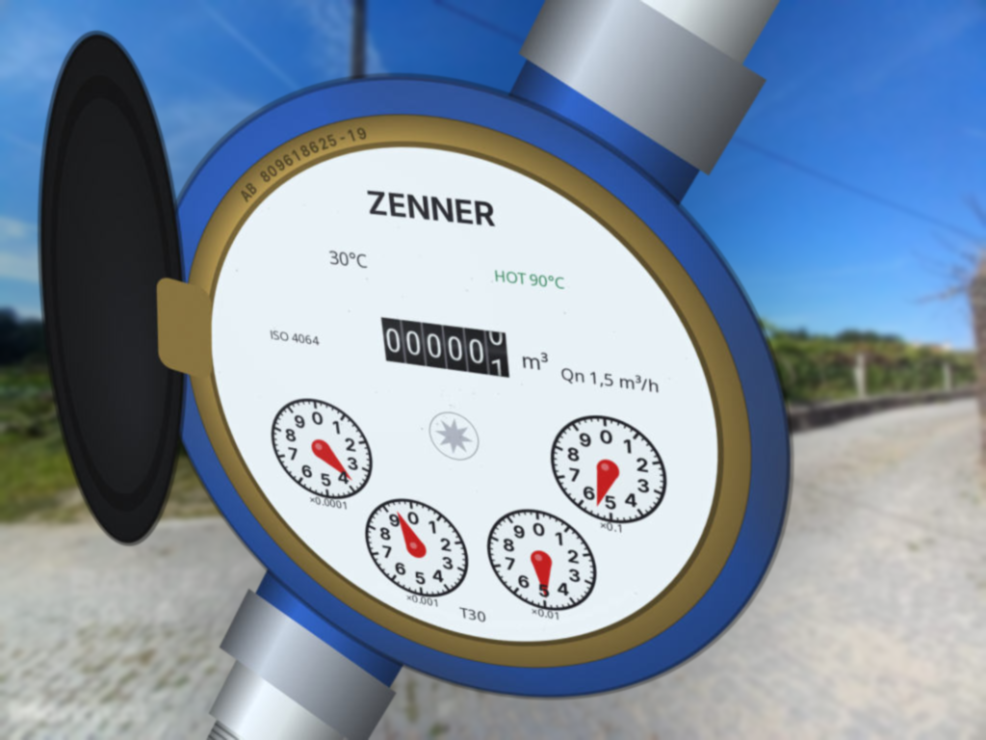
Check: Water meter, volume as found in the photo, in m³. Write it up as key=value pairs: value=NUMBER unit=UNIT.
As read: value=0.5493 unit=m³
